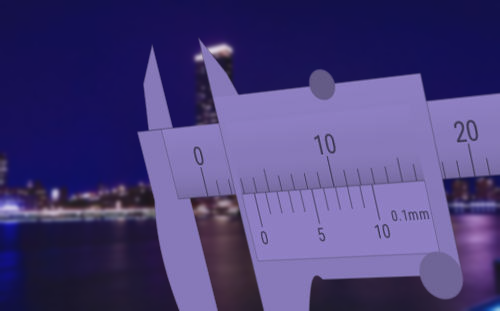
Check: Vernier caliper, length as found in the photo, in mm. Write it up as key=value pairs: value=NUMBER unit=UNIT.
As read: value=3.8 unit=mm
